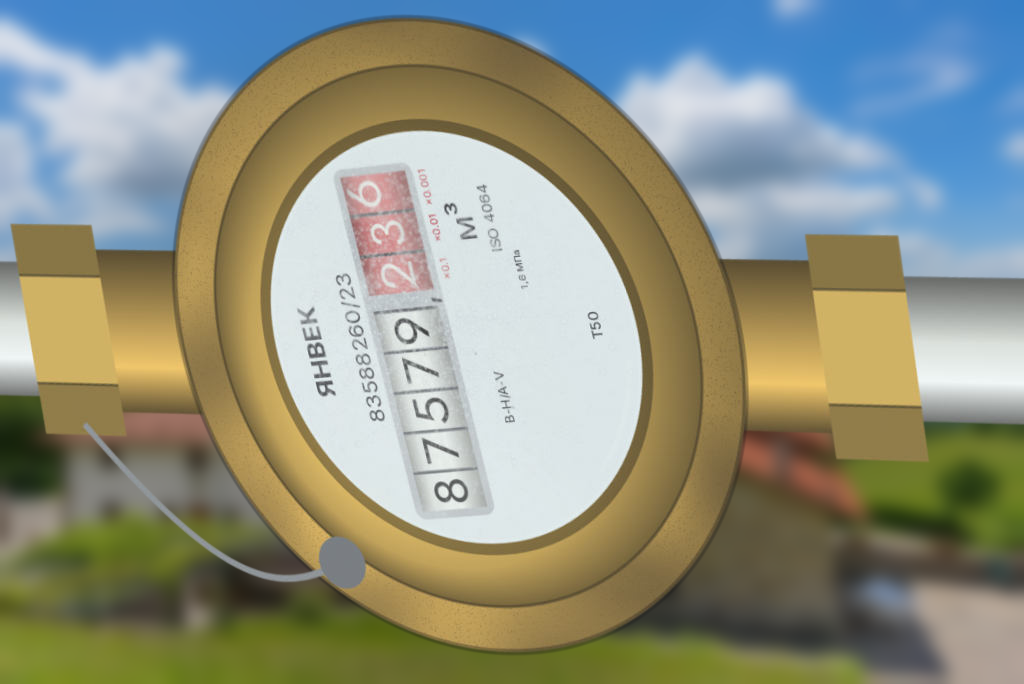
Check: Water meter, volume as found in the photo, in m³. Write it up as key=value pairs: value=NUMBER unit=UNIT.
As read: value=87579.236 unit=m³
